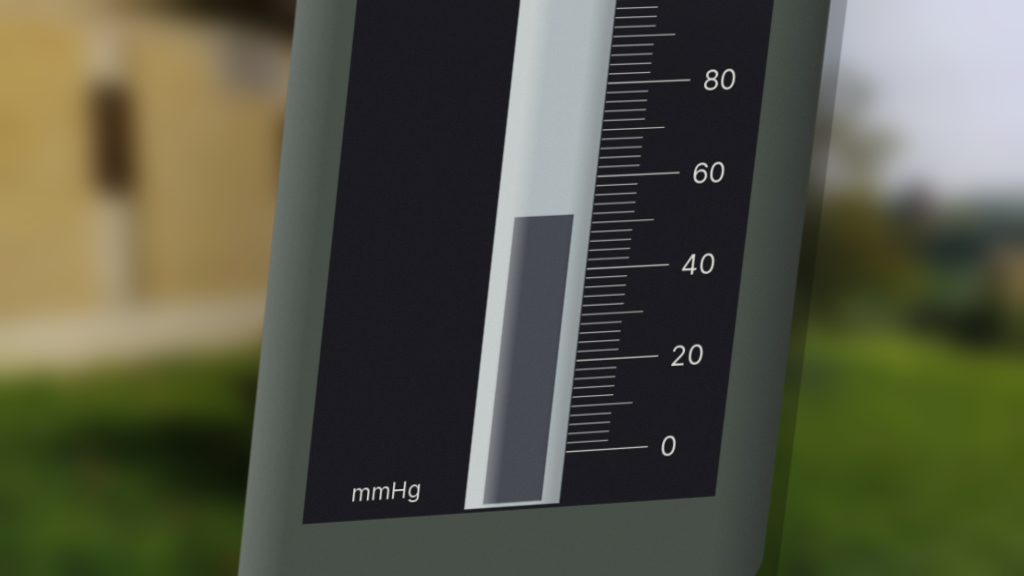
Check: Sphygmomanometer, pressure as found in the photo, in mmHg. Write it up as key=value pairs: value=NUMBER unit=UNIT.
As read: value=52 unit=mmHg
